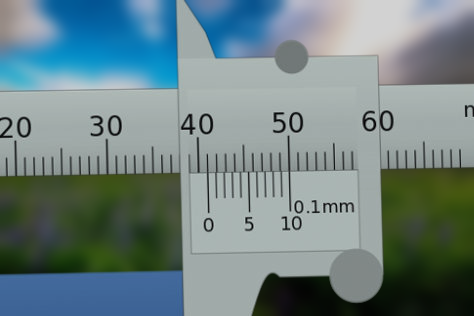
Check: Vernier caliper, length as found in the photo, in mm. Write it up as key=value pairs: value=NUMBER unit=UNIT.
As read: value=41.0 unit=mm
